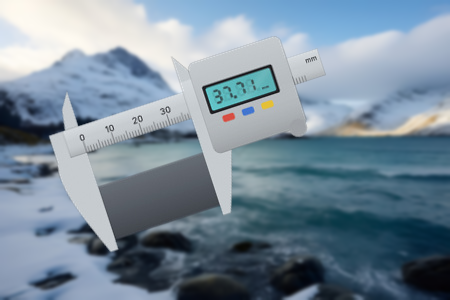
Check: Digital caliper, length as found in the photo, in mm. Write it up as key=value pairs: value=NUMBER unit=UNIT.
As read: value=37.71 unit=mm
